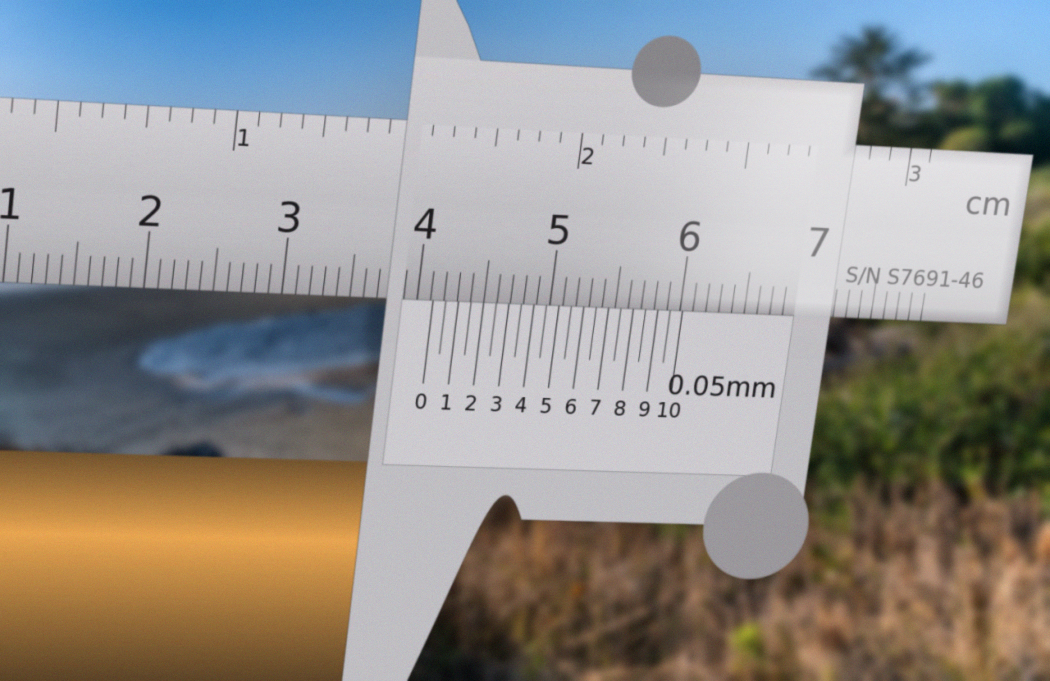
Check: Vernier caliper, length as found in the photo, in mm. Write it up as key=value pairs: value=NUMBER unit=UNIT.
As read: value=41.2 unit=mm
